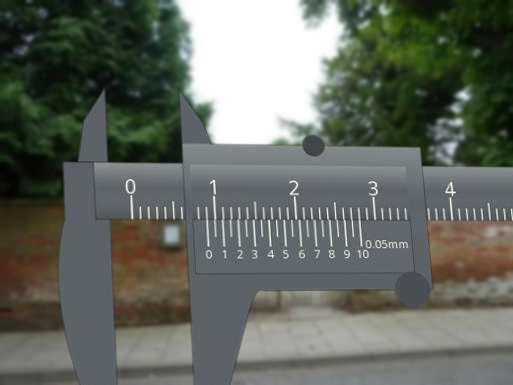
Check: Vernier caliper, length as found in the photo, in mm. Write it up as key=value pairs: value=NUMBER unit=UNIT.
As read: value=9.0 unit=mm
